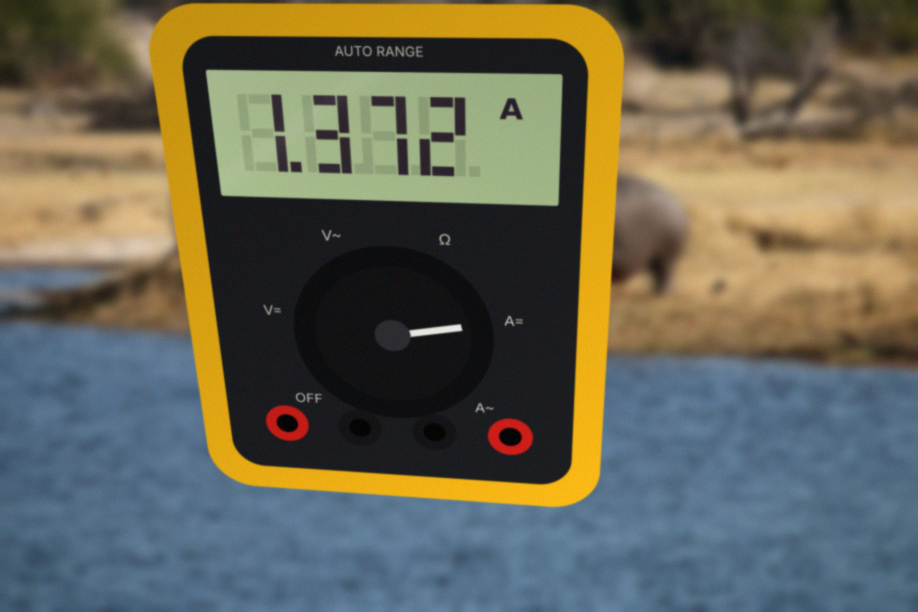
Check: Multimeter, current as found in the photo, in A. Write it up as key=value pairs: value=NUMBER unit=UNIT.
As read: value=1.372 unit=A
